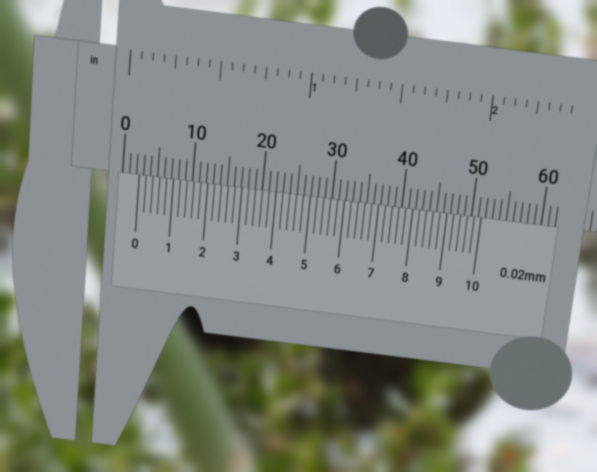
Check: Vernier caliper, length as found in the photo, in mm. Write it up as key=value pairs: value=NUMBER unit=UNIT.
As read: value=2.4 unit=mm
